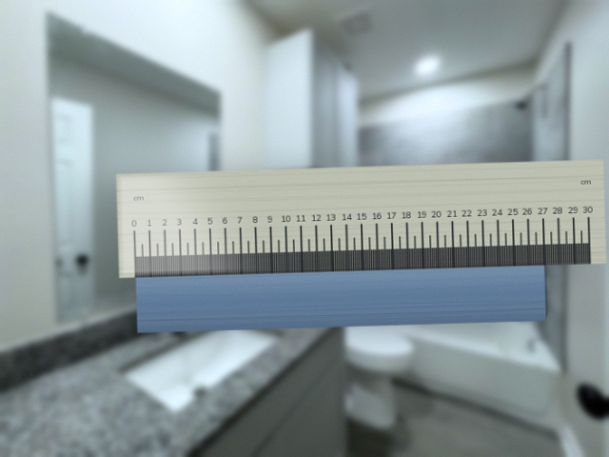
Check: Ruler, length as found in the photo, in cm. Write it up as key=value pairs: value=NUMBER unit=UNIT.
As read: value=27 unit=cm
